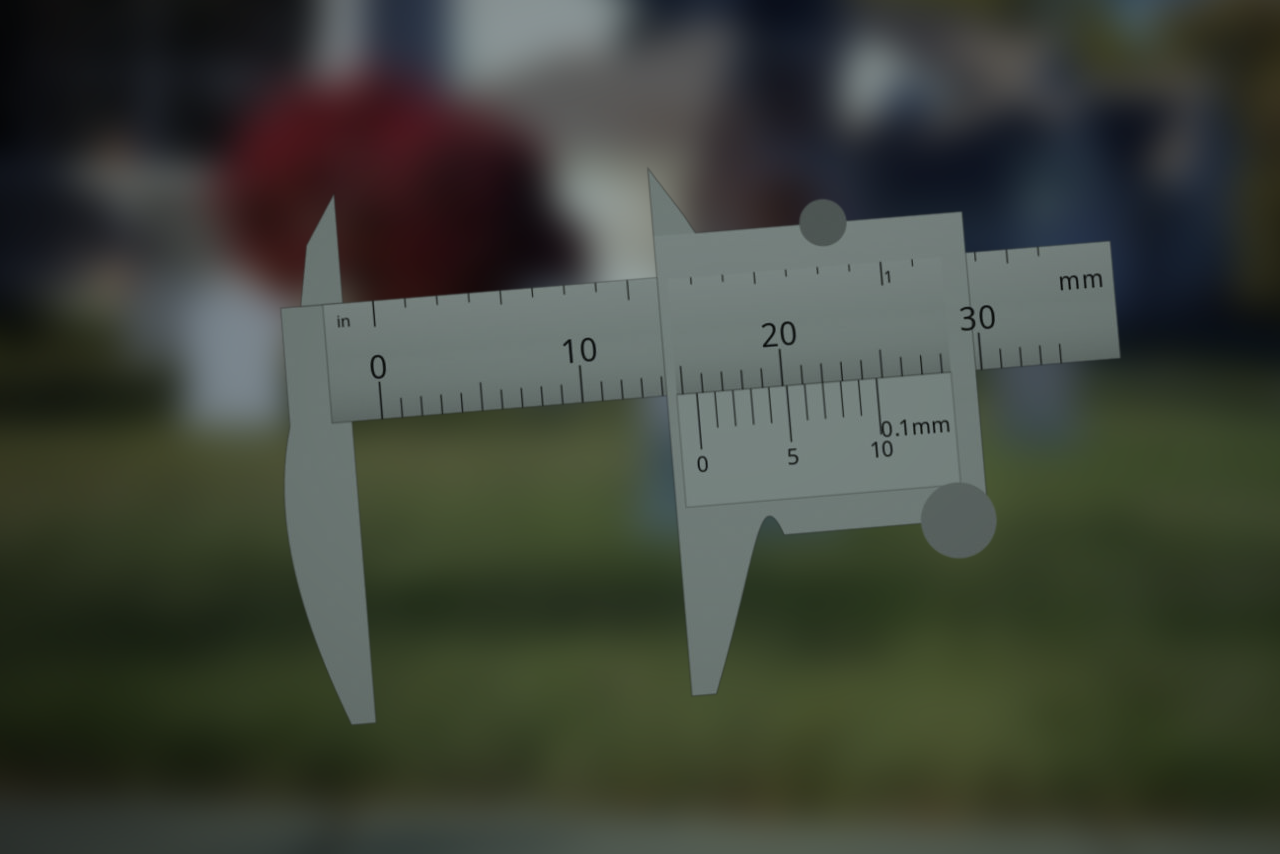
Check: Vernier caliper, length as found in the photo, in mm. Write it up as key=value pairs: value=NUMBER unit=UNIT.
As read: value=15.7 unit=mm
